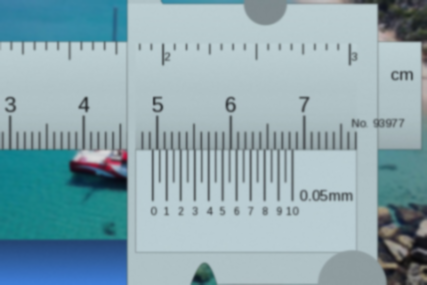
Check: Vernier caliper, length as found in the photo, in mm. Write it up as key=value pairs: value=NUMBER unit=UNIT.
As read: value=49.4 unit=mm
